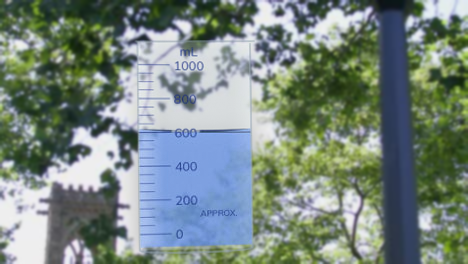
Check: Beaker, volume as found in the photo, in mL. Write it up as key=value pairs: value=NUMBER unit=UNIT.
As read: value=600 unit=mL
